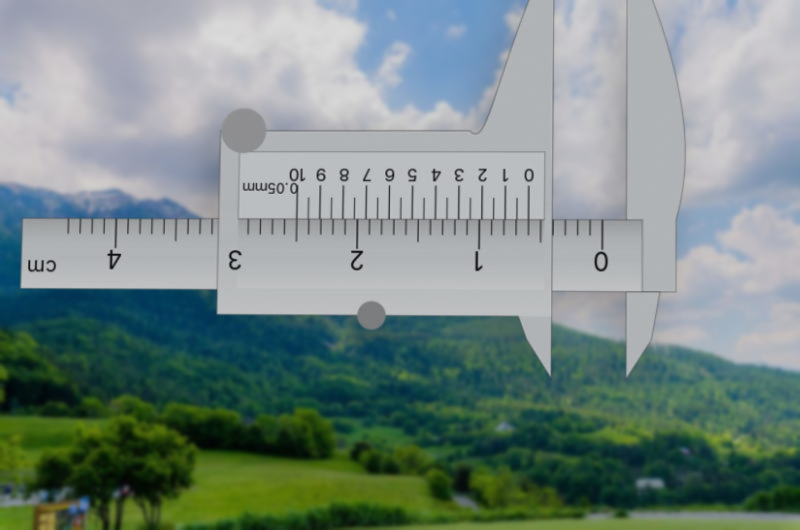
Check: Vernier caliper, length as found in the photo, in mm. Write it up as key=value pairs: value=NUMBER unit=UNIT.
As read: value=6.0 unit=mm
